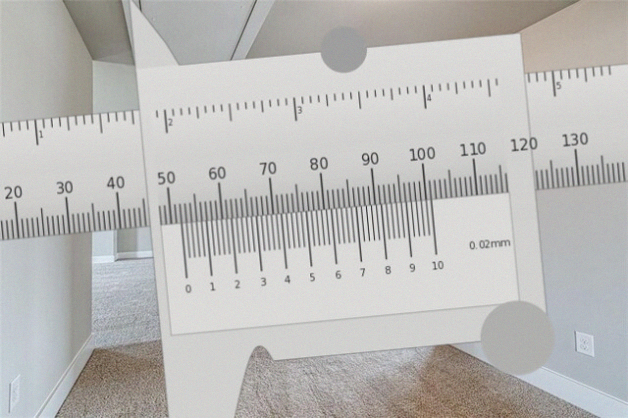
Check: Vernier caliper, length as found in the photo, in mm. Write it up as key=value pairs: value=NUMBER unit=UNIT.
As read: value=52.0 unit=mm
